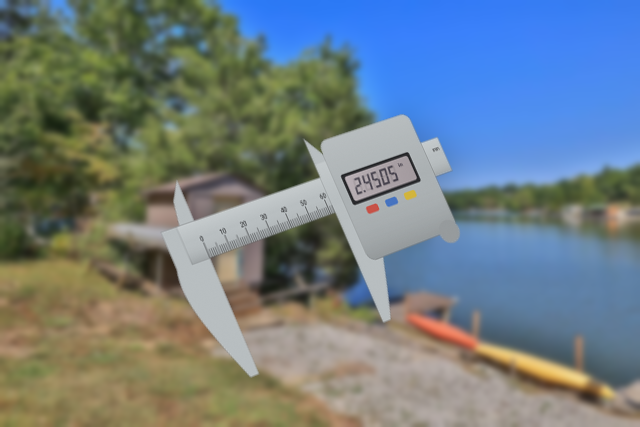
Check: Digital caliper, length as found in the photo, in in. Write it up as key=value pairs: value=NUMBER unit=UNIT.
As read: value=2.4505 unit=in
